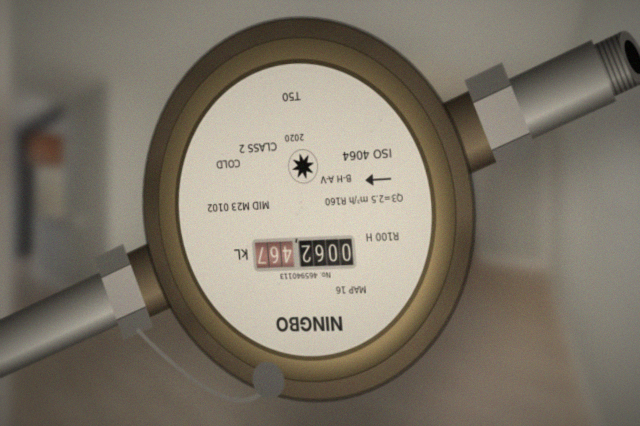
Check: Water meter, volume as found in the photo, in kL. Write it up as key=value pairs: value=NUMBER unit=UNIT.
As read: value=62.467 unit=kL
